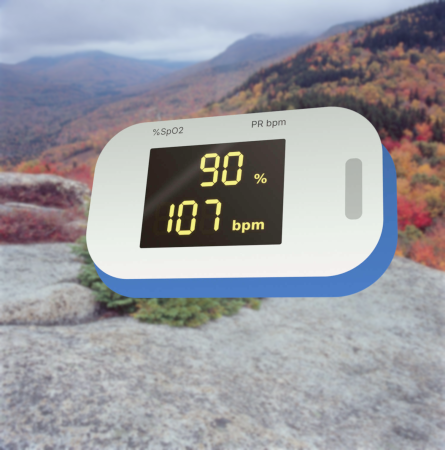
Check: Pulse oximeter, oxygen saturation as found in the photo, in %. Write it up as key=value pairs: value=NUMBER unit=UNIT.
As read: value=90 unit=%
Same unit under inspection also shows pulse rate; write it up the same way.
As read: value=107 unit=bpm
